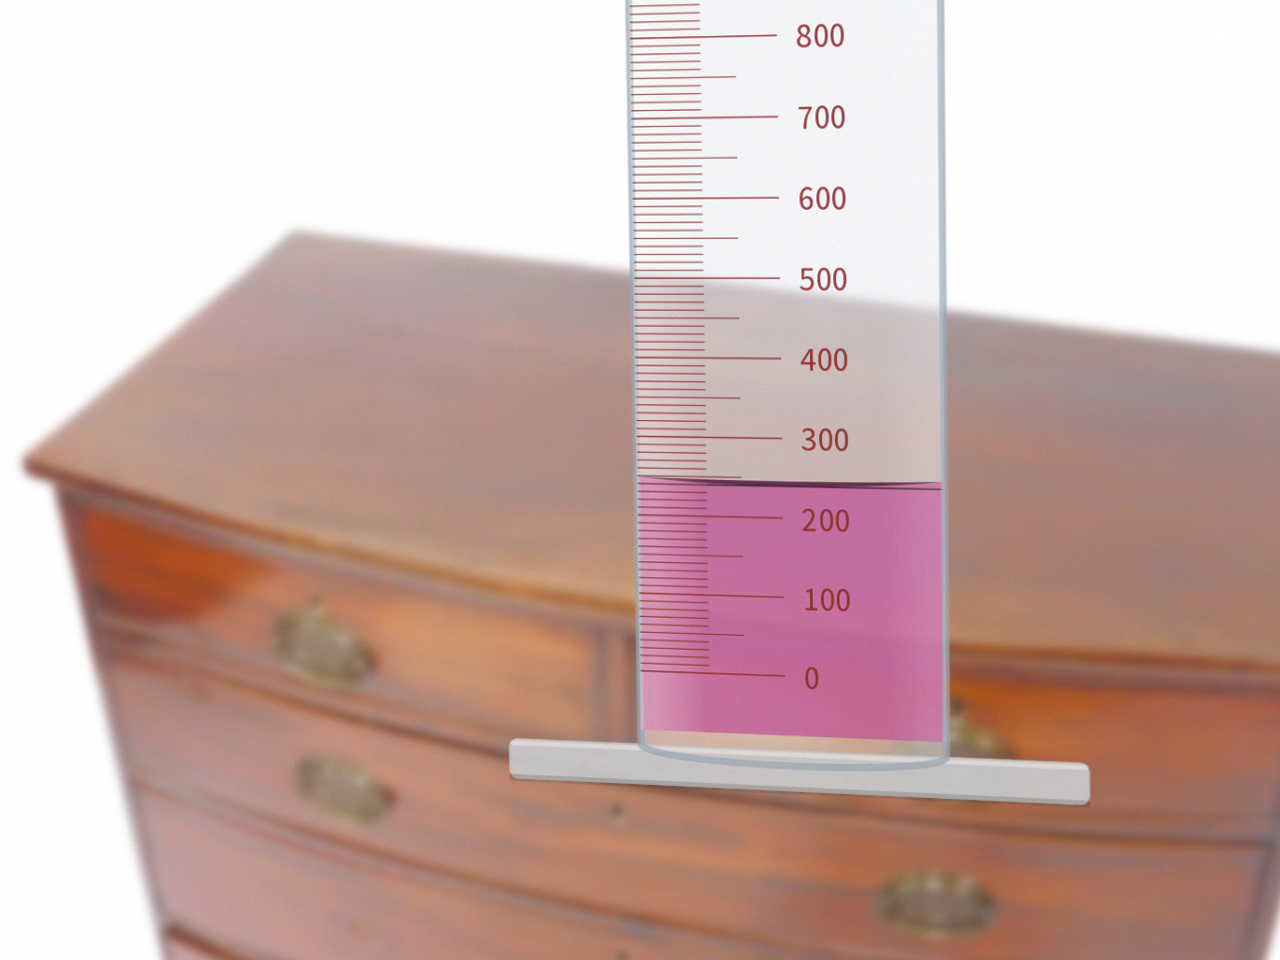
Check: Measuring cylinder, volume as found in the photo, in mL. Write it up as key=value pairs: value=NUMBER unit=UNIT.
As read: value=240 unit=mL
